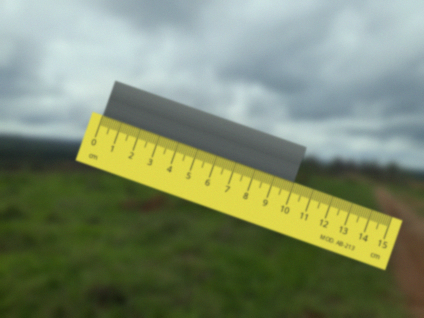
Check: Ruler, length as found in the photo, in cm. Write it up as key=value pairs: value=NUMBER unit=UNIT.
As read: value=10 unit=cm
